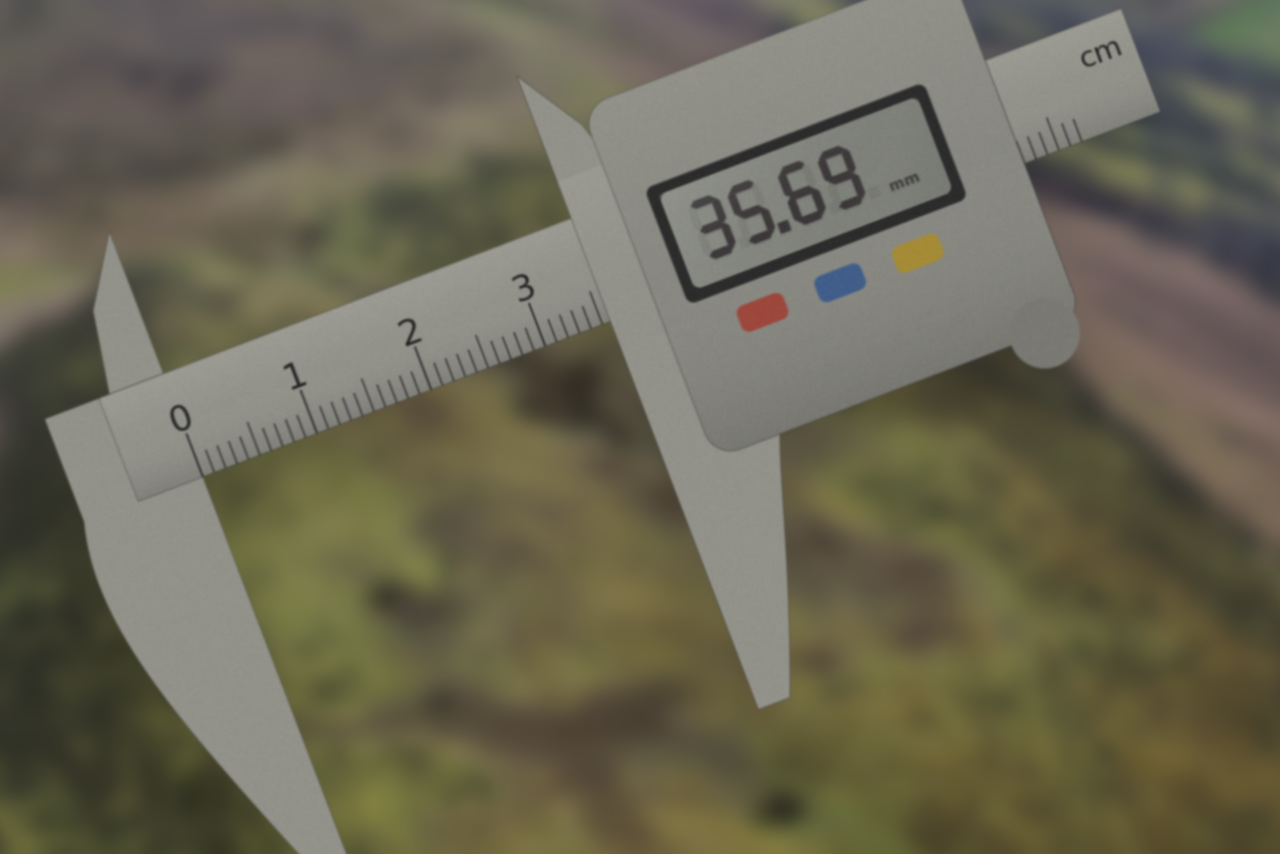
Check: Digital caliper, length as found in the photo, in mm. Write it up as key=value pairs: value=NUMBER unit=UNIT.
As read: value=35.69 unit=mm
